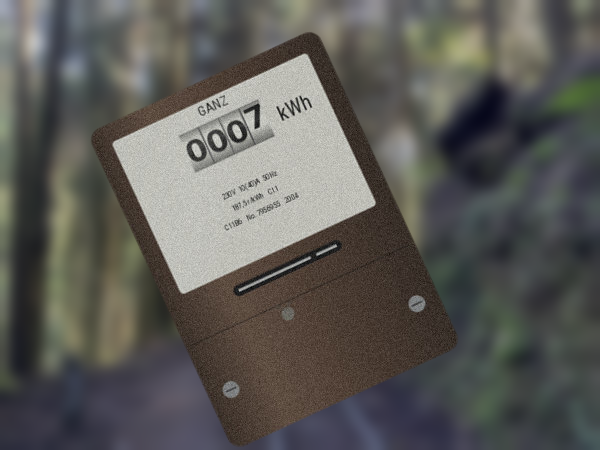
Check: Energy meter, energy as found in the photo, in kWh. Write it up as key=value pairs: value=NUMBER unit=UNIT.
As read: value=7 unit=kWh
